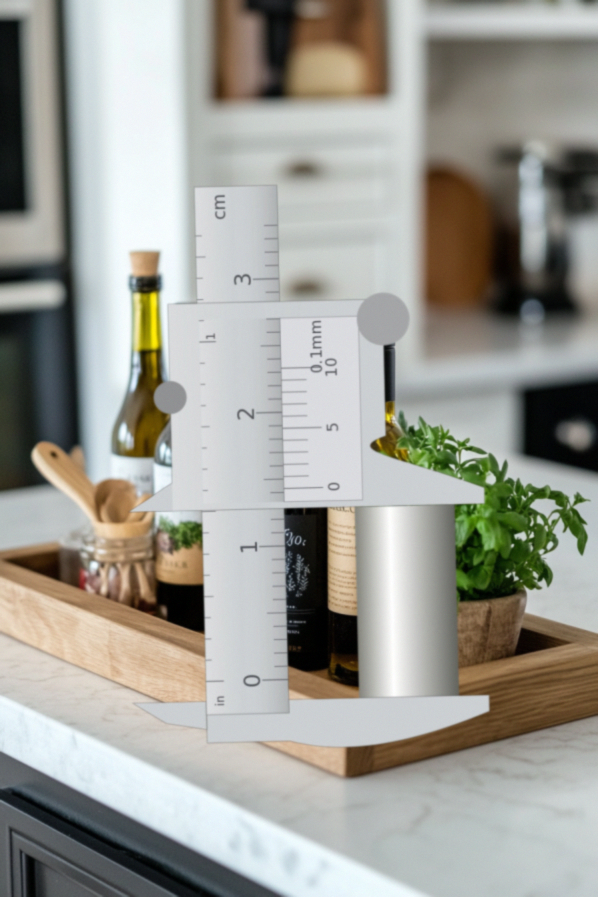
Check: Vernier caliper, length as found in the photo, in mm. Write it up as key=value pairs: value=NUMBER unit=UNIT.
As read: value=14.3 unit=mm
